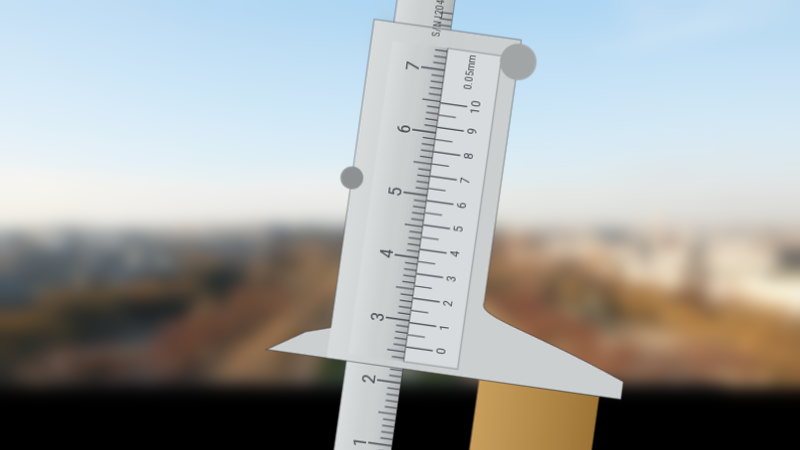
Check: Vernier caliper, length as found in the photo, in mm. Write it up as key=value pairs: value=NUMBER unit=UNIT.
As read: value=25.8 unit=mm
